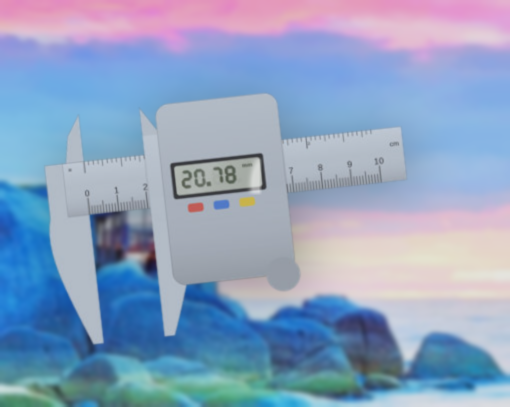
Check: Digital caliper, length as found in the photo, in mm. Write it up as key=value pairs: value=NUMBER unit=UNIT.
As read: value=20.78 unit=mm
